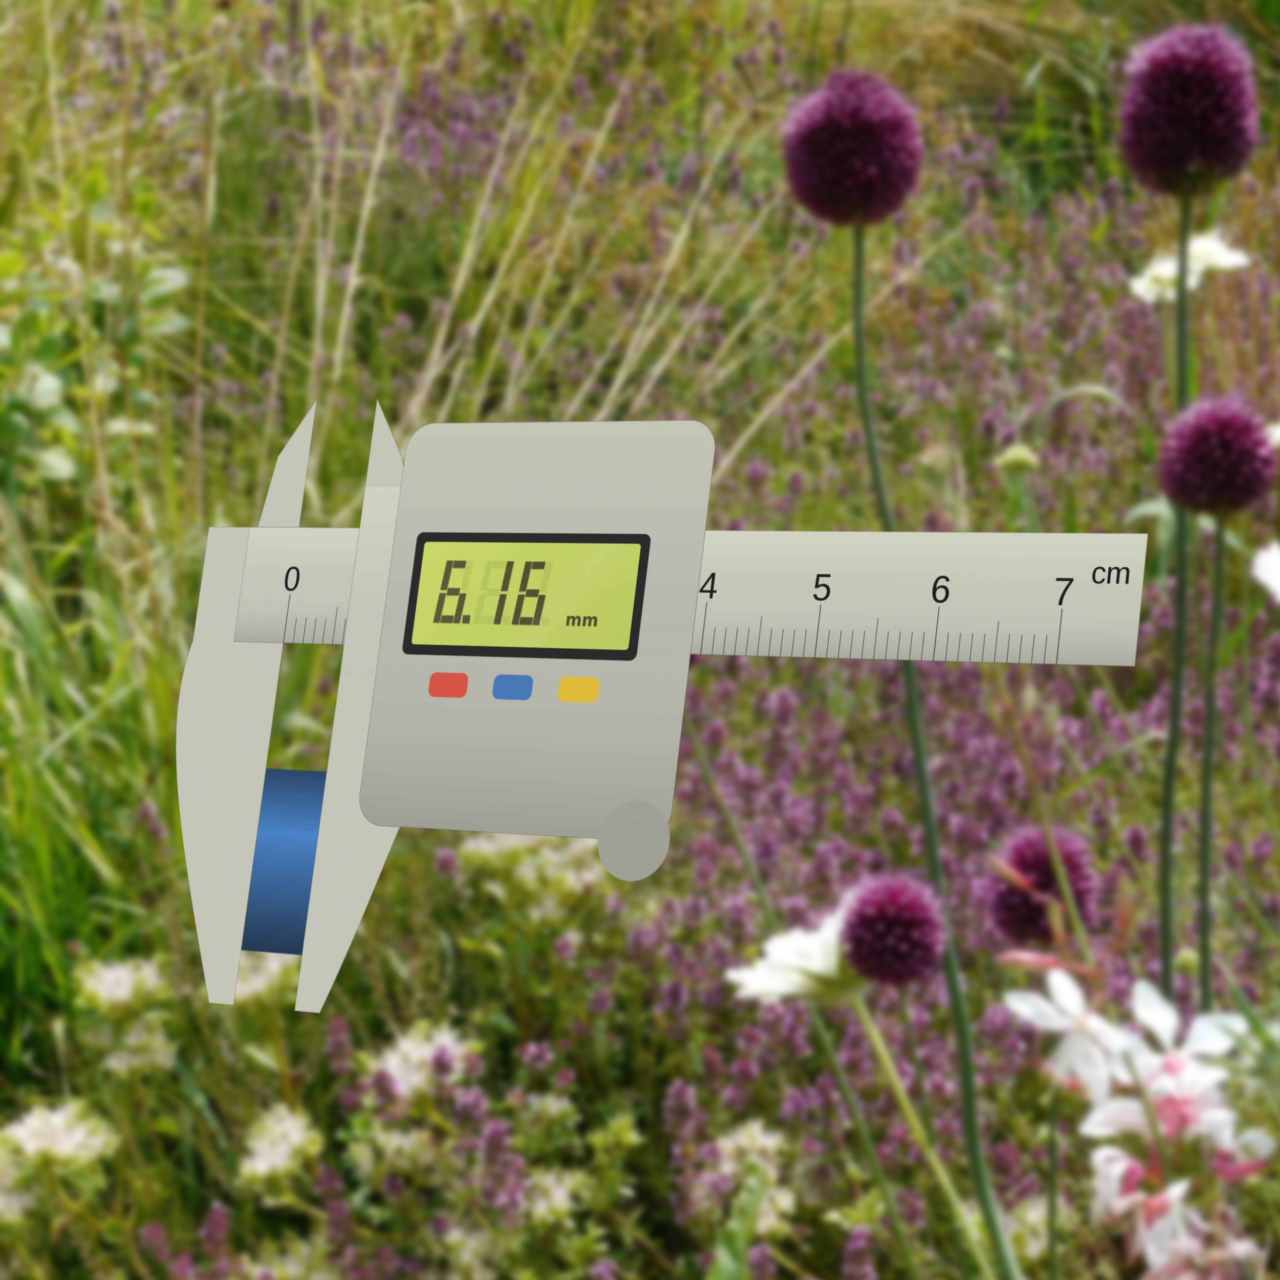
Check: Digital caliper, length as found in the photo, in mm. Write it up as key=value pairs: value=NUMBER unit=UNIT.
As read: value=6.16 unit=mm
